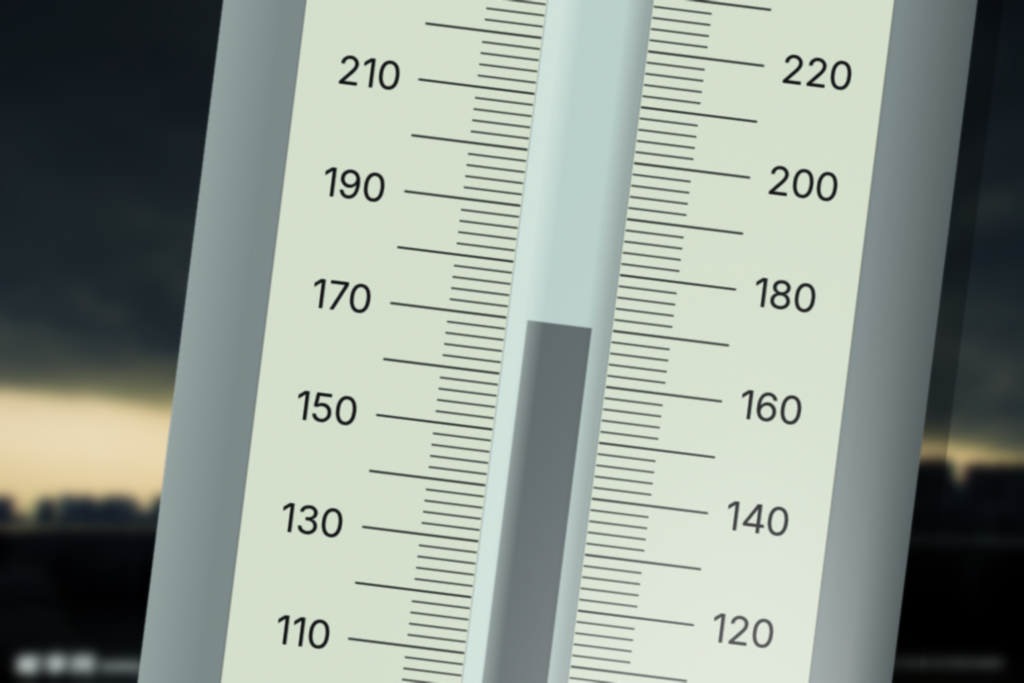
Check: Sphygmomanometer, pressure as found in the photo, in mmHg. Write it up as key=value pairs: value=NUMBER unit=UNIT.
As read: value=170 unit=mmHg
